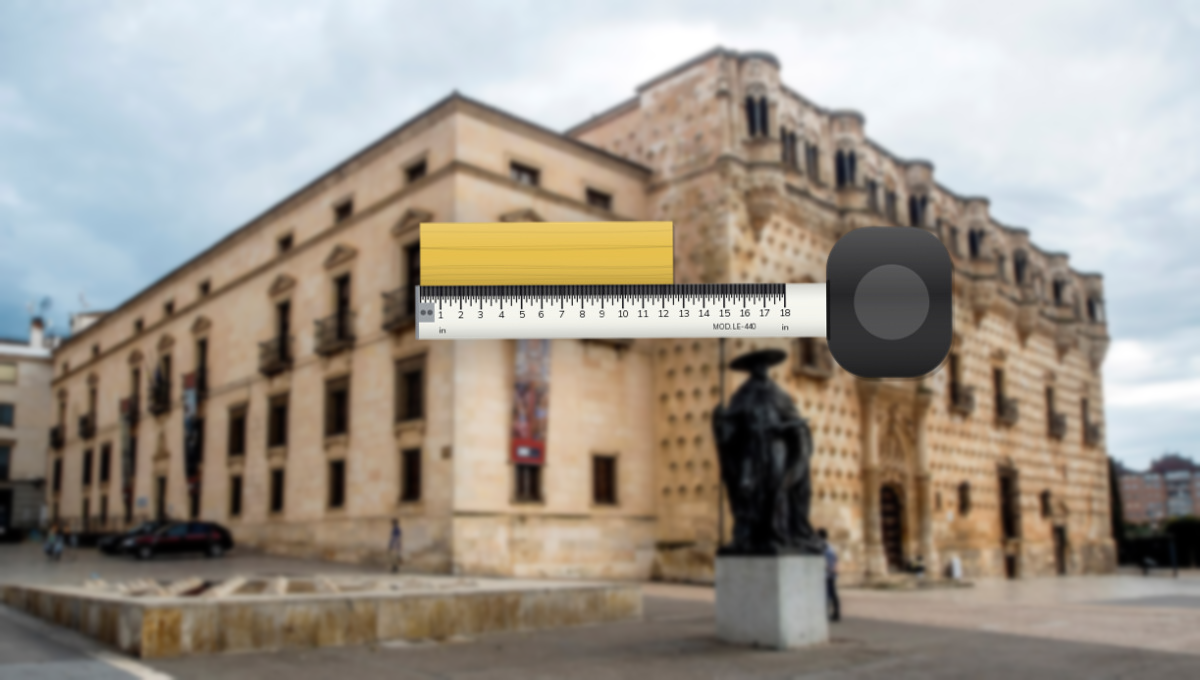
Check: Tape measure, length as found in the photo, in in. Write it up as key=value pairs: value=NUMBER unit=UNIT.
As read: value=12.5 unit=in
